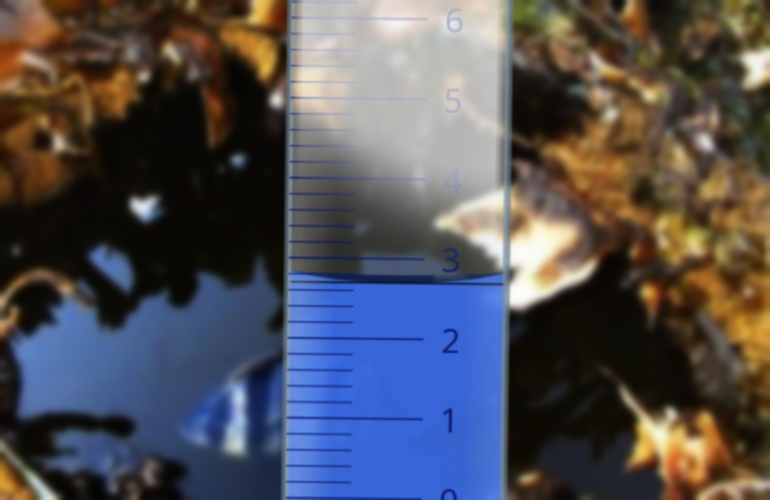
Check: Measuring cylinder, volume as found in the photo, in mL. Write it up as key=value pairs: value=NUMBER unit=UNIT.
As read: value=2.7 unit=mL
